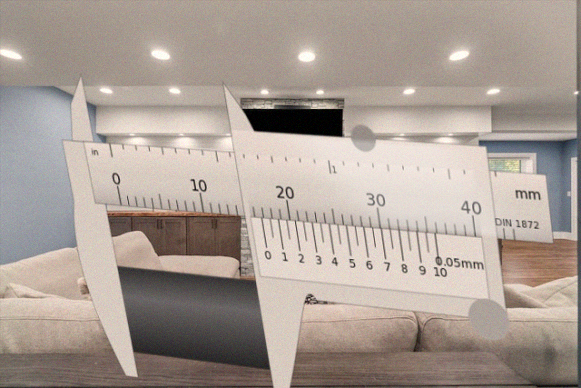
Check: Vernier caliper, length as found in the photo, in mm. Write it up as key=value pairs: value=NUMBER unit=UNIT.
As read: value=16.8 unit=mm
